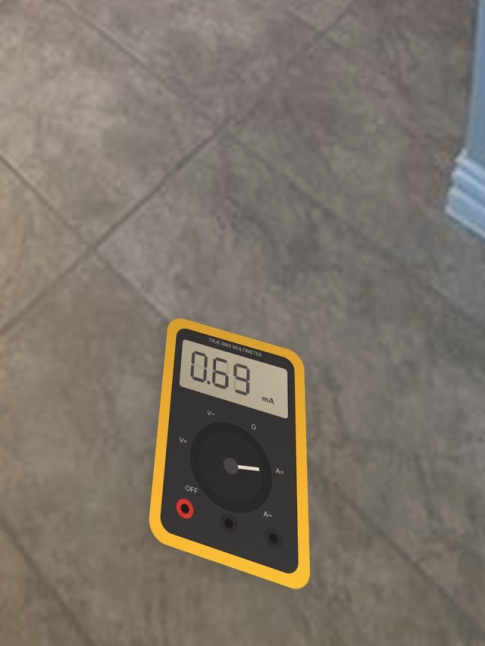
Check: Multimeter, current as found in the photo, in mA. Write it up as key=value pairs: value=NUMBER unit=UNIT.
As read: value=0.69 unit=mA
